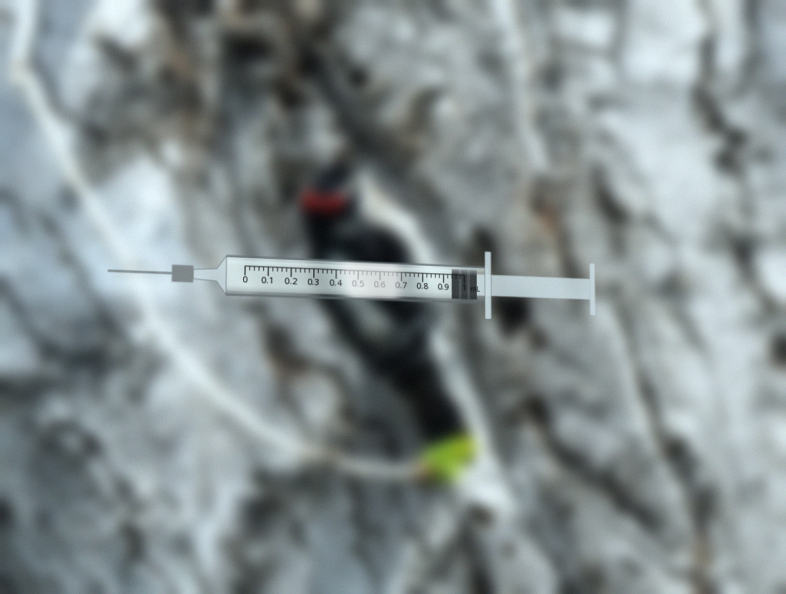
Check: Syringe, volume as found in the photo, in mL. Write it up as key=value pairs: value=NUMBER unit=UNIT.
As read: value=0.94 unit=mL
